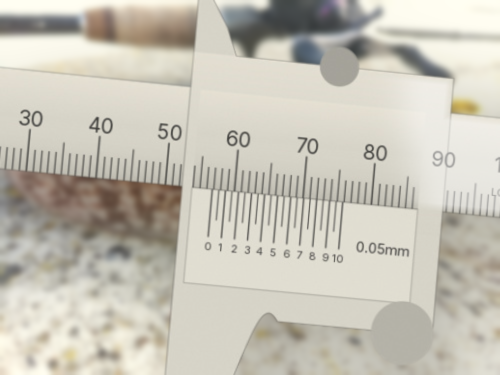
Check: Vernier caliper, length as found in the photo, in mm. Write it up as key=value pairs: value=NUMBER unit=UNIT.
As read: value=56.8 unit=mm
